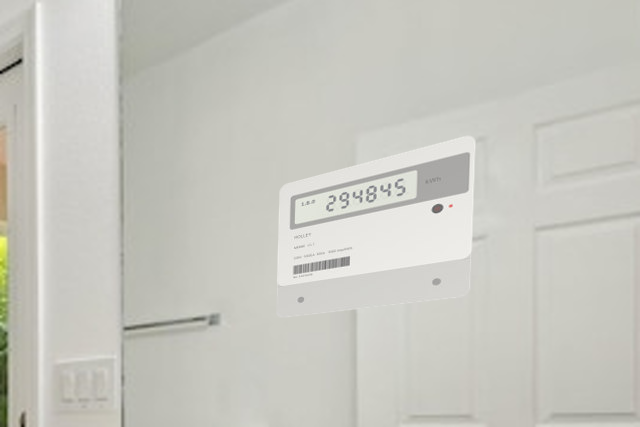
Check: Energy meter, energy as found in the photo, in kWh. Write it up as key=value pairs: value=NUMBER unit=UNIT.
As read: value=294845 unit=kWh
